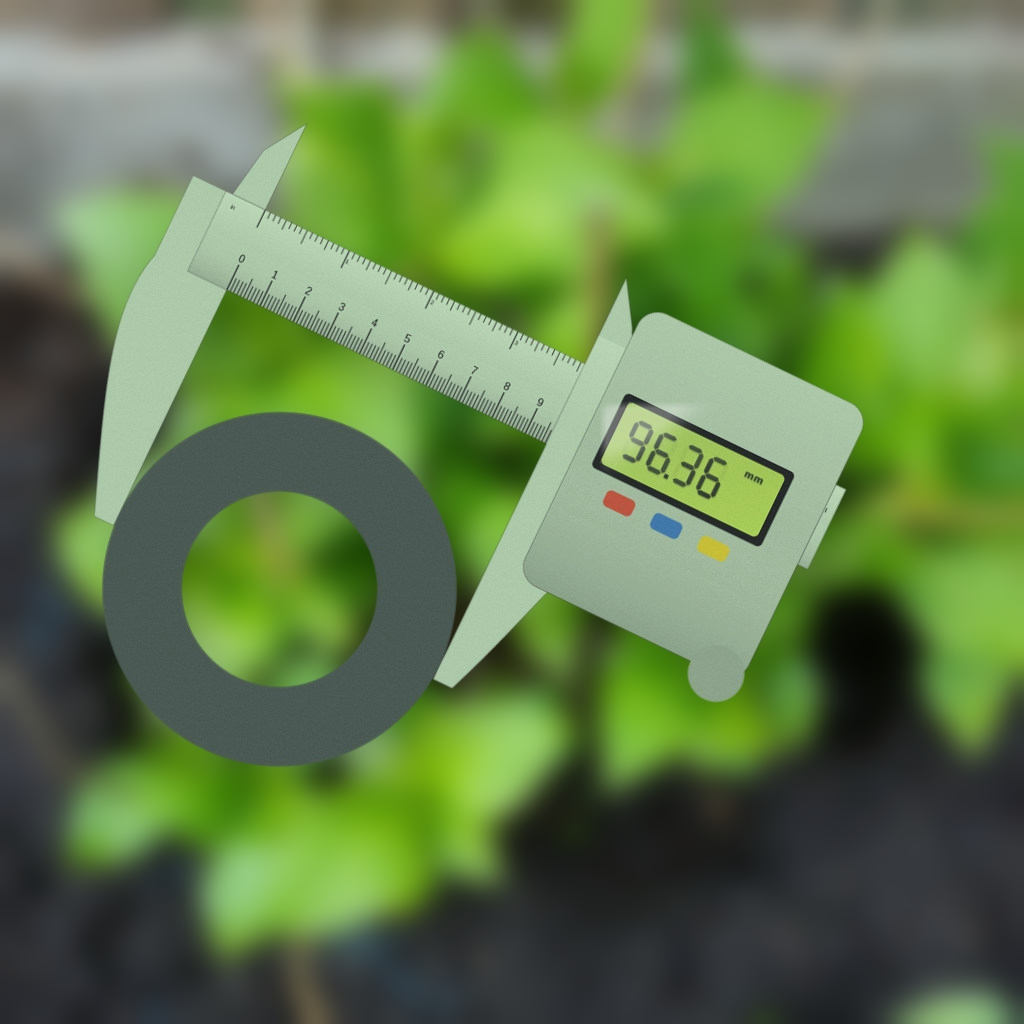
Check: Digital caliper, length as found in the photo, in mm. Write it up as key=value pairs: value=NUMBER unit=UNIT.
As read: value=96.36 unit=mm
